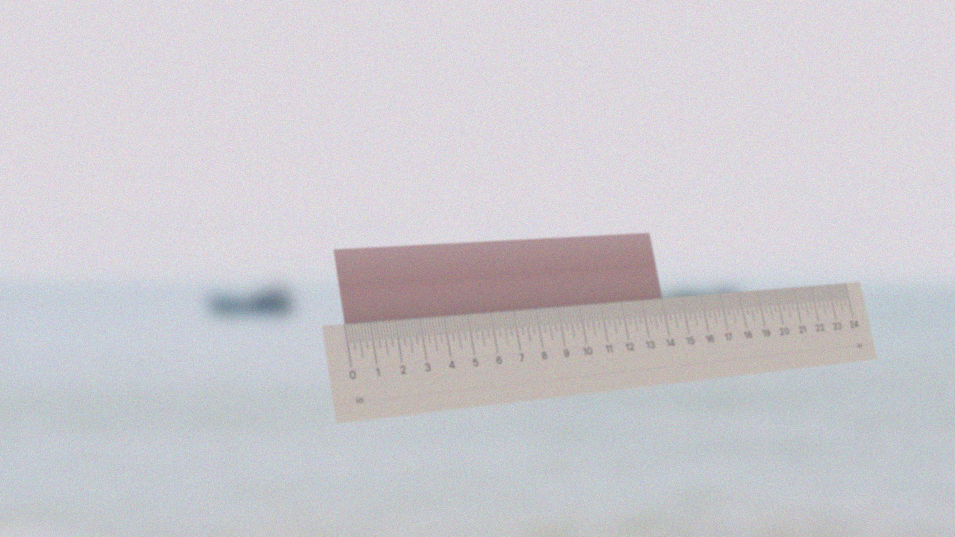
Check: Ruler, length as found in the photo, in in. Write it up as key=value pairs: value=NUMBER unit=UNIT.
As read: value=14 unit=in
